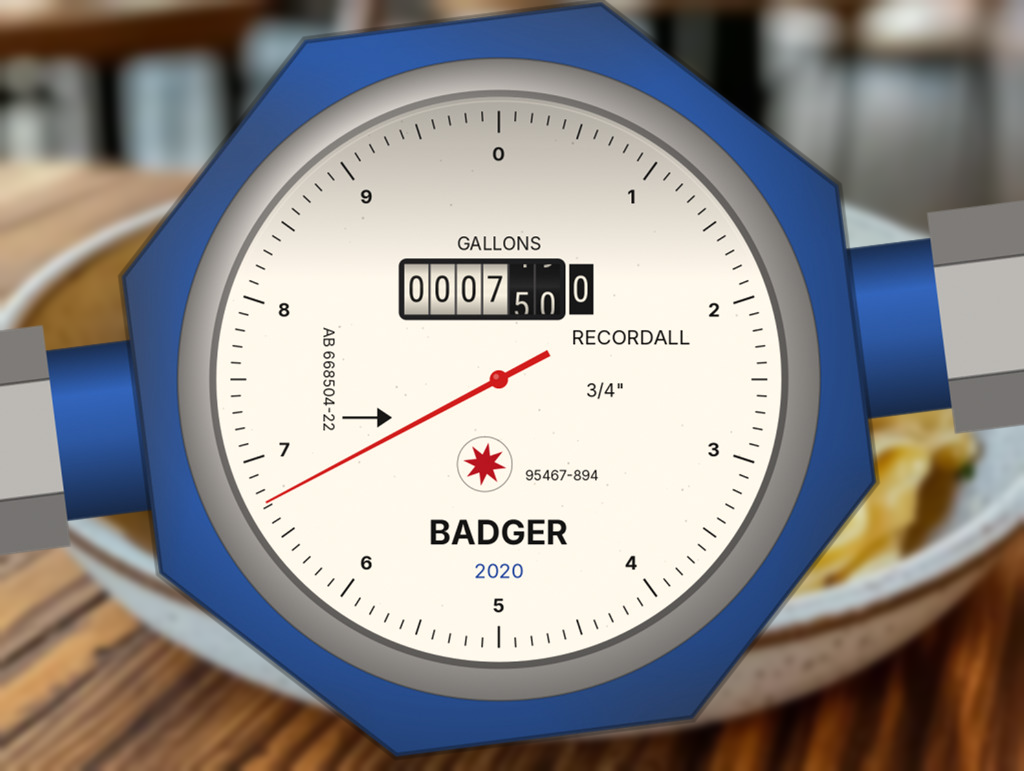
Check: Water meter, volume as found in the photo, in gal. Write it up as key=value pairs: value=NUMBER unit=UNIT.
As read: value=7496.7 unit=gal
